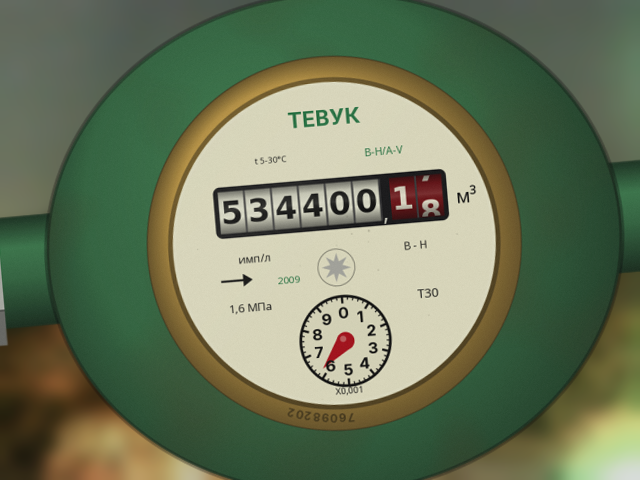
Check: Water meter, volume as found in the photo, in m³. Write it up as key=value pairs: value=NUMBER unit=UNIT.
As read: value=534400.176 unit=m³
